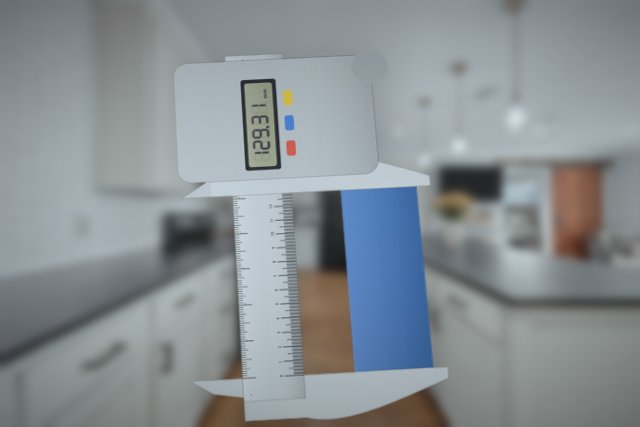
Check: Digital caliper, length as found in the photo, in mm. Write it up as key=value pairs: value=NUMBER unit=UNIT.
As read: value=129.31 unit=mm
